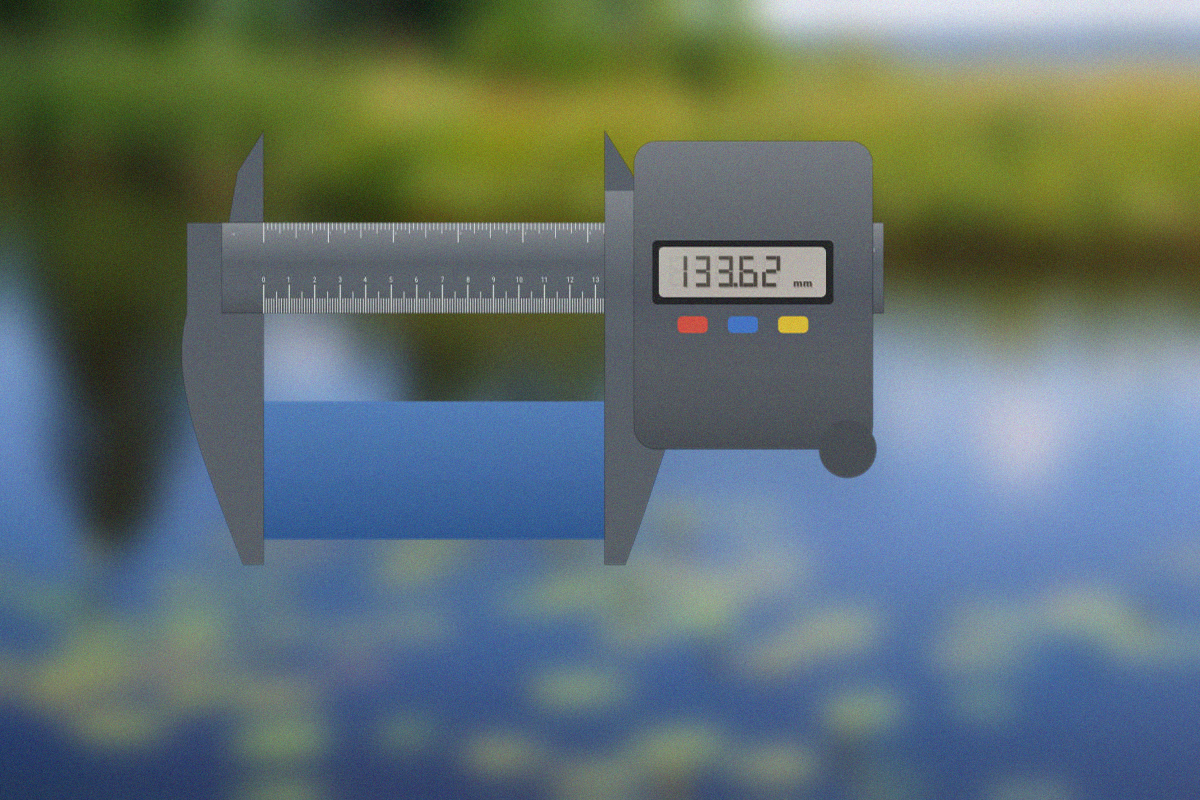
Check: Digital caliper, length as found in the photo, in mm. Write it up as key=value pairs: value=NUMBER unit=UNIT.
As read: value=133.62 unit=mm
